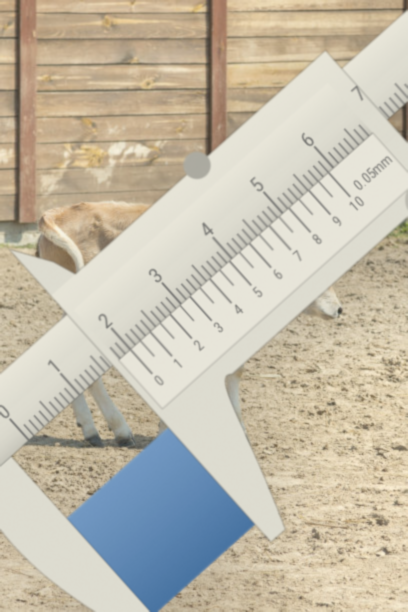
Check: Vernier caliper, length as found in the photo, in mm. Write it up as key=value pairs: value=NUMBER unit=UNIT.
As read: value=20.0 unit=mm
